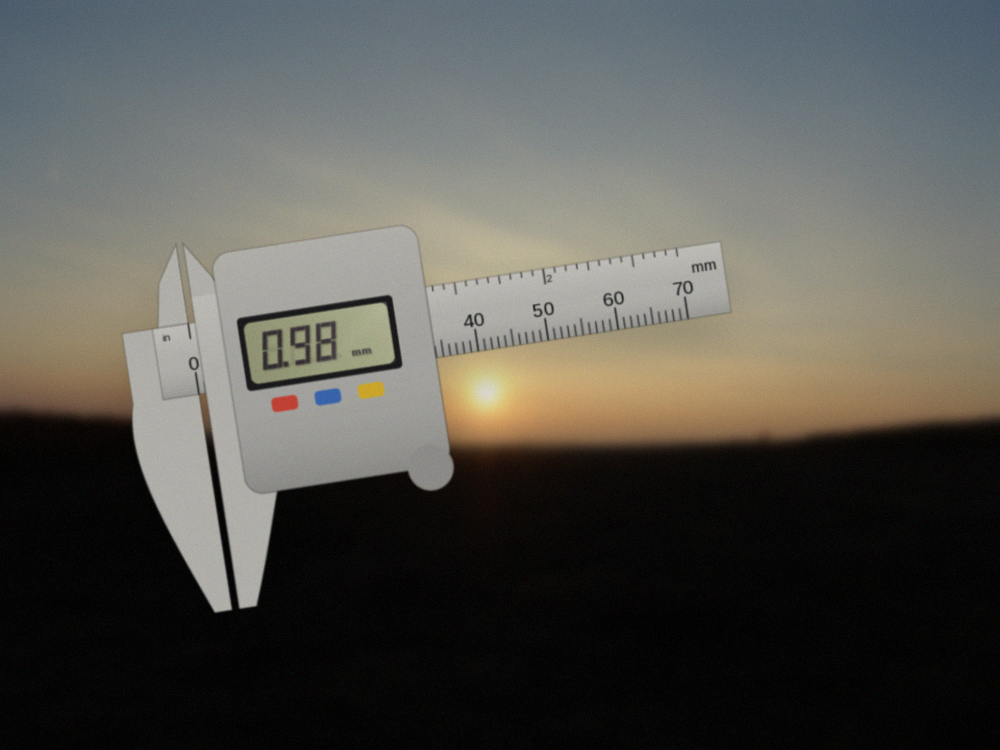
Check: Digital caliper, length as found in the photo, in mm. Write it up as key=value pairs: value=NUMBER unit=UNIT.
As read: value=0.98 unit=mm
